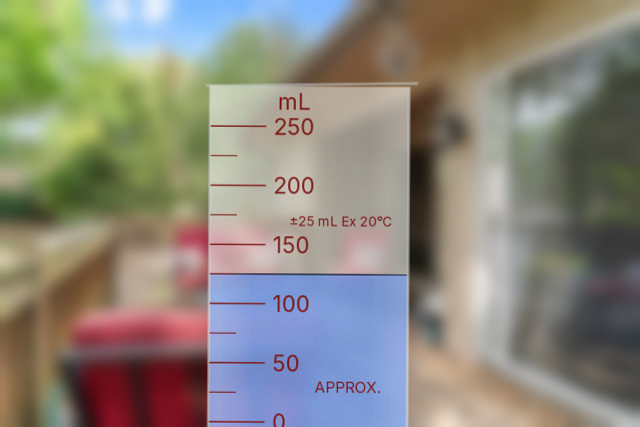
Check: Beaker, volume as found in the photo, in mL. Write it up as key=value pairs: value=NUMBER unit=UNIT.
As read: value=125 unit=mL
